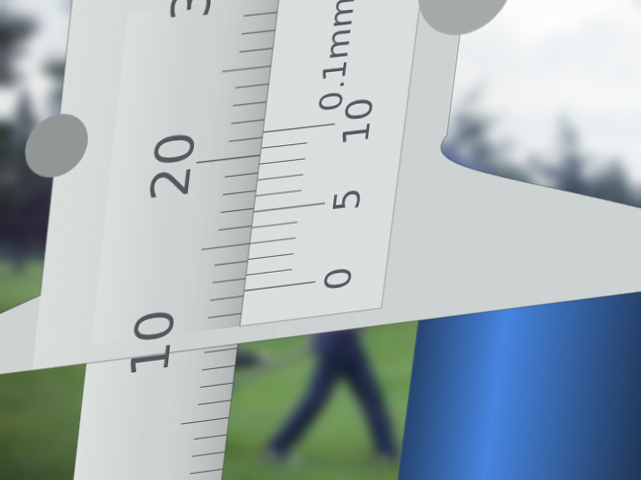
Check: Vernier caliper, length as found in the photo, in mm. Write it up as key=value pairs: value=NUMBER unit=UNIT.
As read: value=12.3 unit=mm
